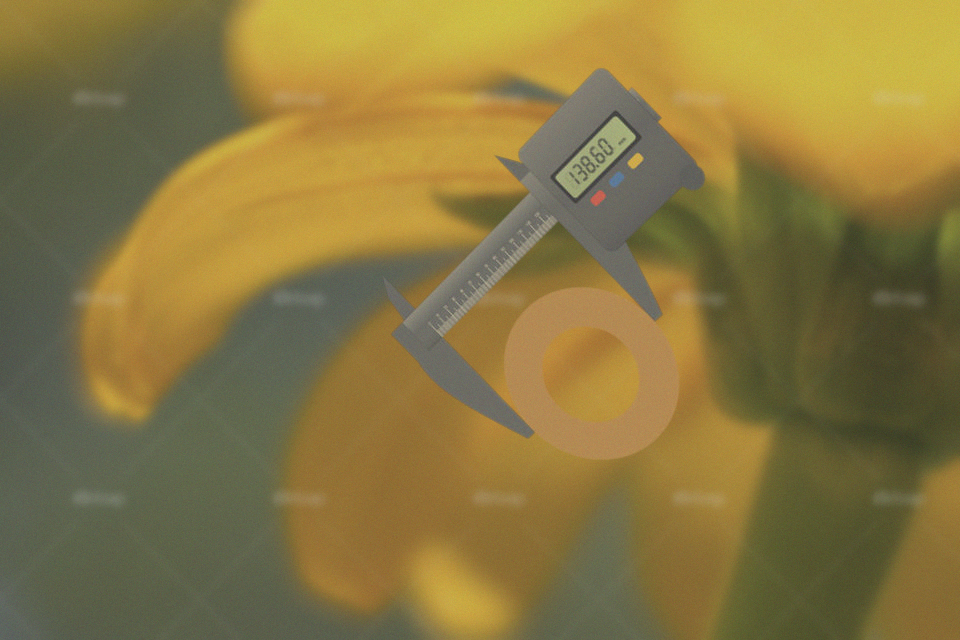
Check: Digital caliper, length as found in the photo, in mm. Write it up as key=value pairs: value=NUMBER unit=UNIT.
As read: value=138.60 unit=mm
